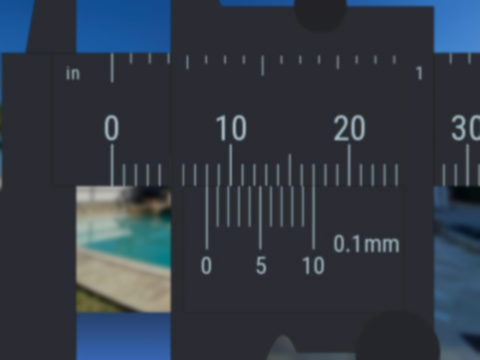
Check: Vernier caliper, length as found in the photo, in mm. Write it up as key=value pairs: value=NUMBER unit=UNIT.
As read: value=8.0 unit=mm
